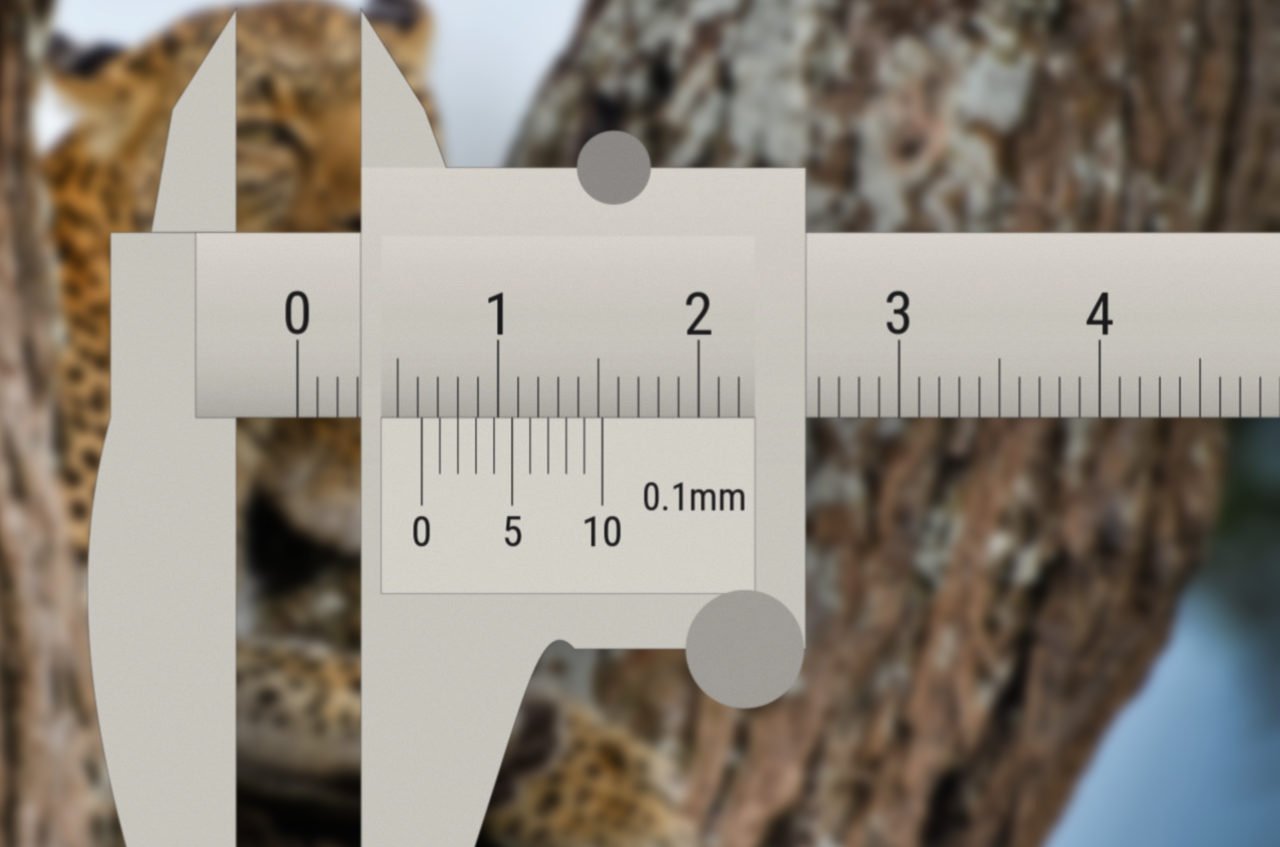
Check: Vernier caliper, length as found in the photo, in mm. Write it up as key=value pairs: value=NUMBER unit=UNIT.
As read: value=6.2 unit=mm
